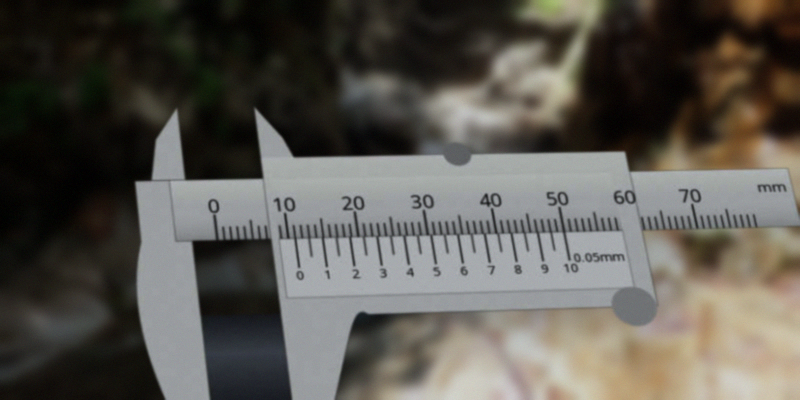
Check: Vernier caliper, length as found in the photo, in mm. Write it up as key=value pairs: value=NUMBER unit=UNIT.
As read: value=11.0 unit=mm
